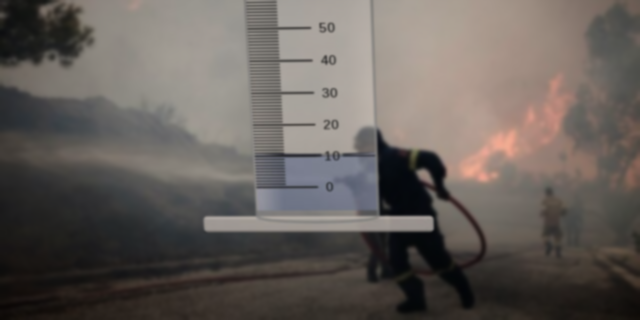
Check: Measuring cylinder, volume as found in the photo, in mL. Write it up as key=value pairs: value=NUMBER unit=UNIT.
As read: value=10 unit=mL
